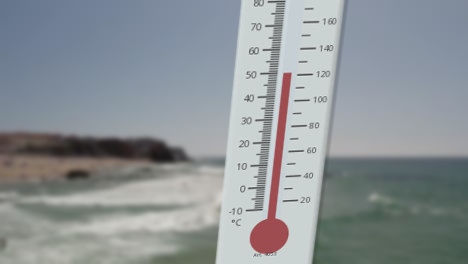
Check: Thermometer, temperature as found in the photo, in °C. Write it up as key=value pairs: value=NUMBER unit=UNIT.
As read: value=50 unit=°C
